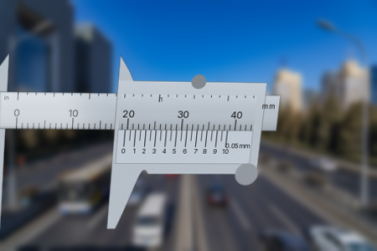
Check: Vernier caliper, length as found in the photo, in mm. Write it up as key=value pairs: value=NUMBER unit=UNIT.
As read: value=19.6 unit=mm
